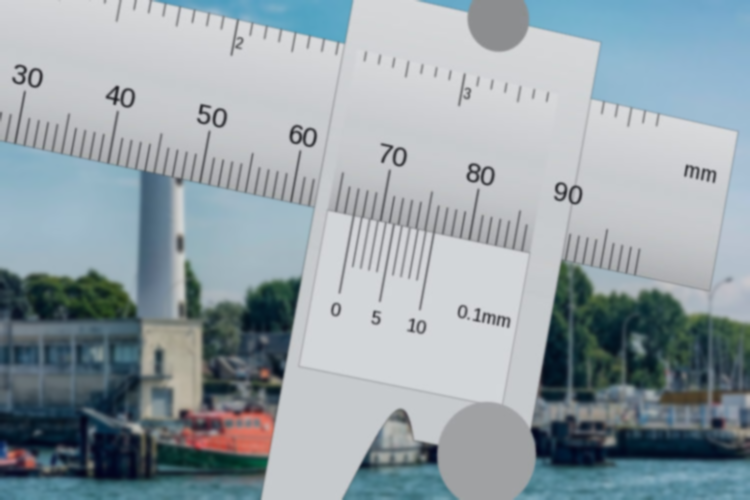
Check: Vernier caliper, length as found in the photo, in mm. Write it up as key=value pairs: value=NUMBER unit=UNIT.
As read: value=67.0 unit=mm
